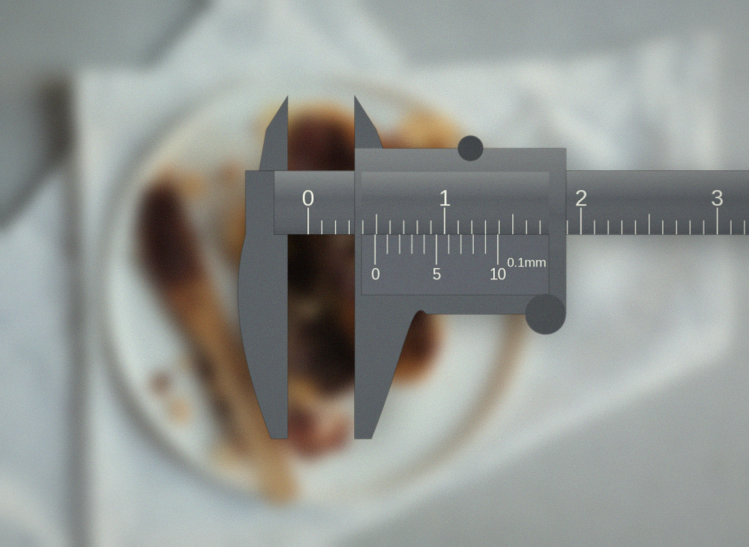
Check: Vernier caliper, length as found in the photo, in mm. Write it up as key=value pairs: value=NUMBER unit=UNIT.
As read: value=4.9 unit=mm
